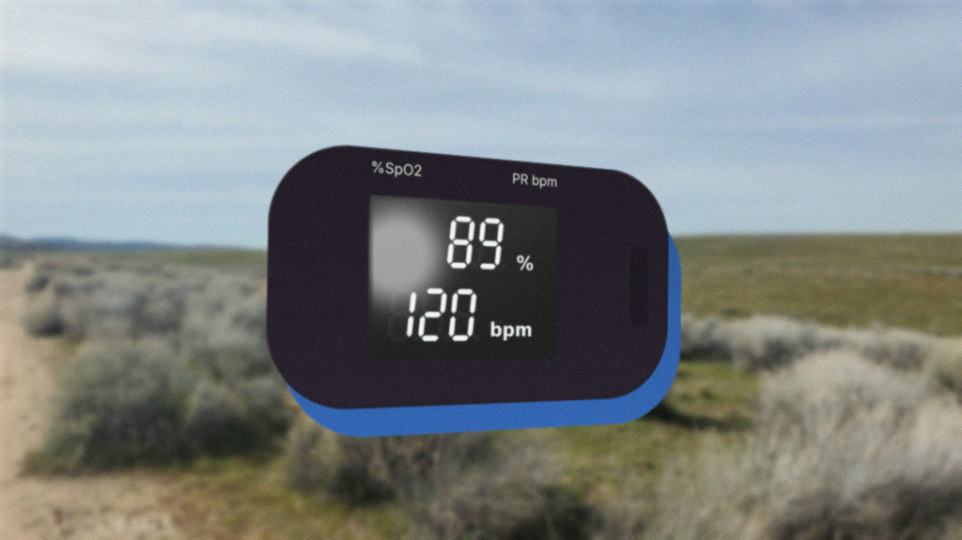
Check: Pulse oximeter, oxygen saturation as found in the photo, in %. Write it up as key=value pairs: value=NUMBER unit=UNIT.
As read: value=89 unit=%
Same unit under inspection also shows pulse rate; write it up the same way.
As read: value=120 unit=bpm
